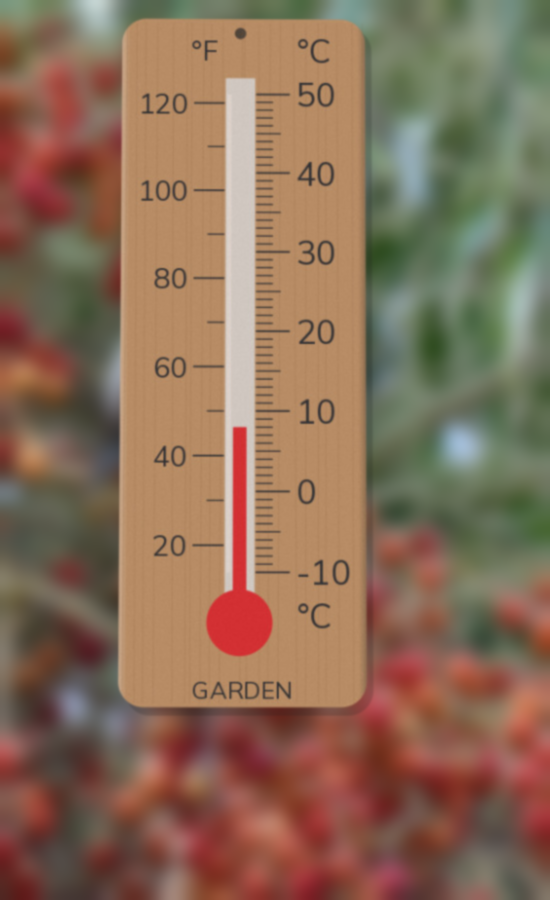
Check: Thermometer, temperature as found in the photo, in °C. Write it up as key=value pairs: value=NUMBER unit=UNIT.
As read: value=8 unit=°C
